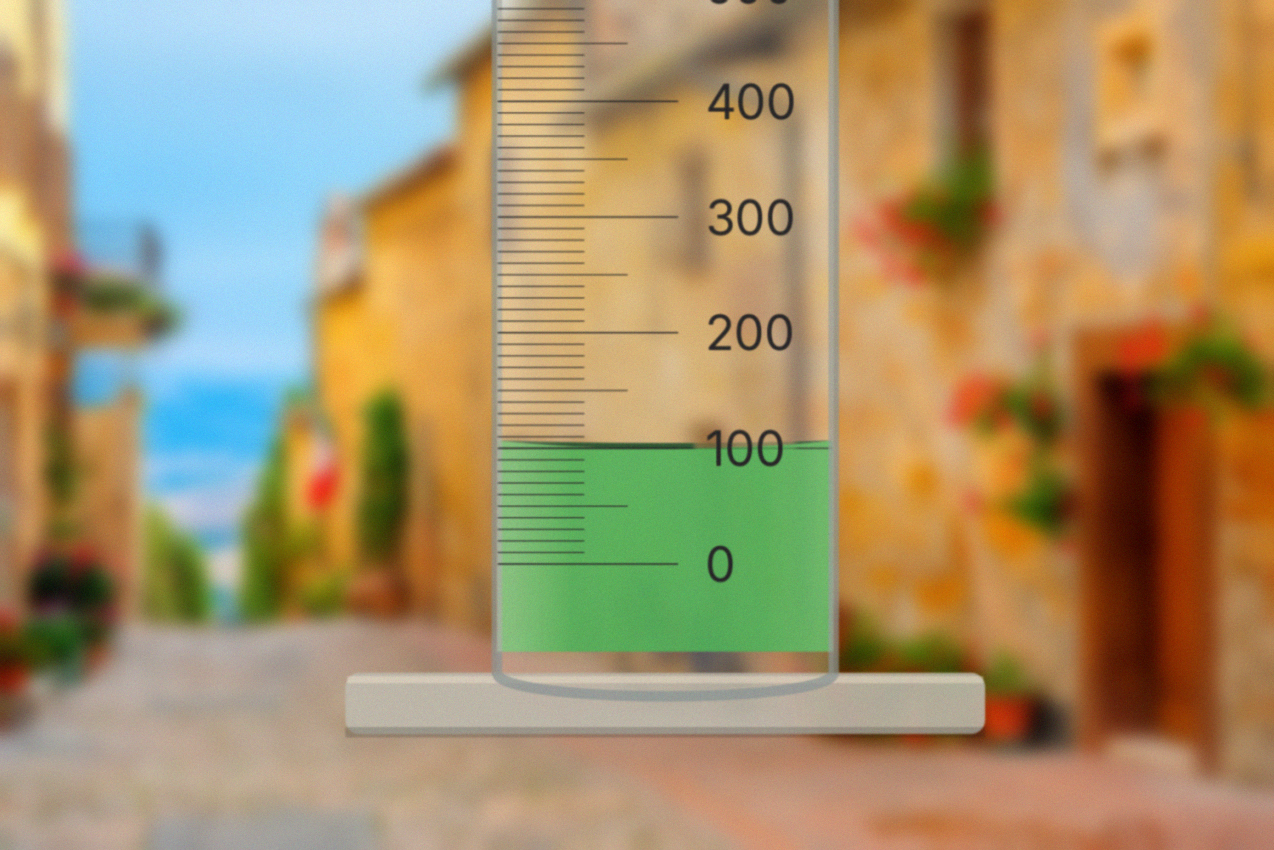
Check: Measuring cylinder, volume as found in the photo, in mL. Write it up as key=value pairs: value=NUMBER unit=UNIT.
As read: value=100 unit=mL
